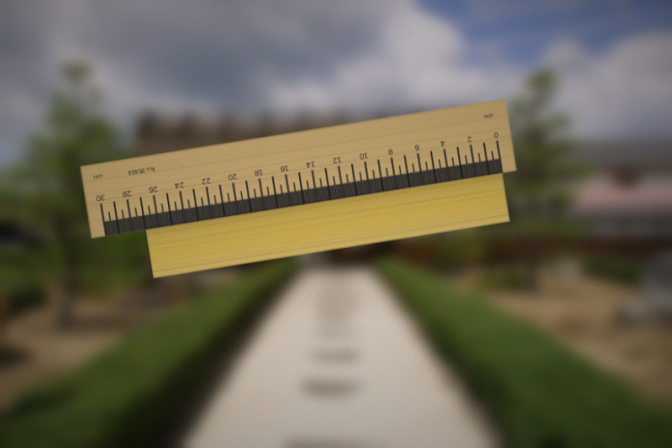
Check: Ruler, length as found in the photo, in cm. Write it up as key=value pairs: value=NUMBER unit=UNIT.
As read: value=27 unit=cm
